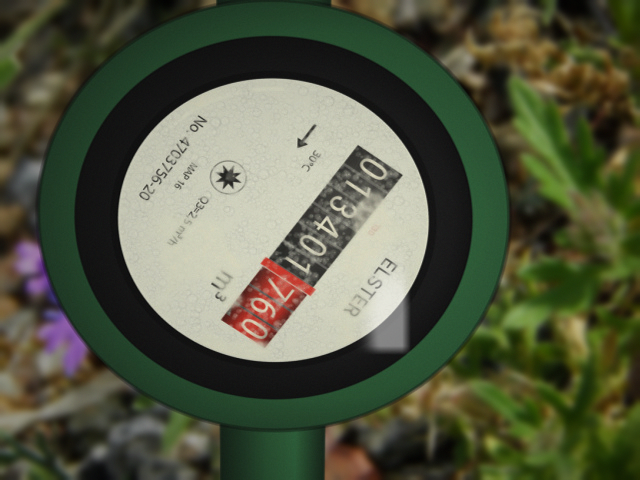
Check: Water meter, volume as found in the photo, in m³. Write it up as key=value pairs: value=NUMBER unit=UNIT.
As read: value=13401.760 unit=m³
